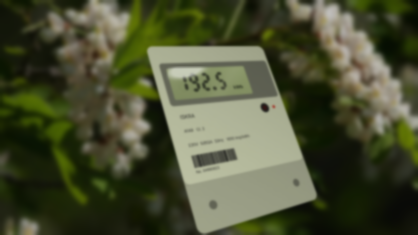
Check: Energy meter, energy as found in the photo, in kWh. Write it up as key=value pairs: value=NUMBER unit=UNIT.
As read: value=192.5 unit=kWh
